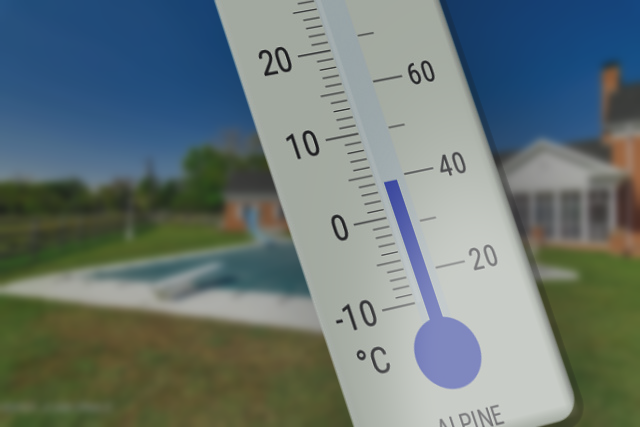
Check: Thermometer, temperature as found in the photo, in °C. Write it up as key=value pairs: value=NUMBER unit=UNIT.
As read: value=4 unit=°C
